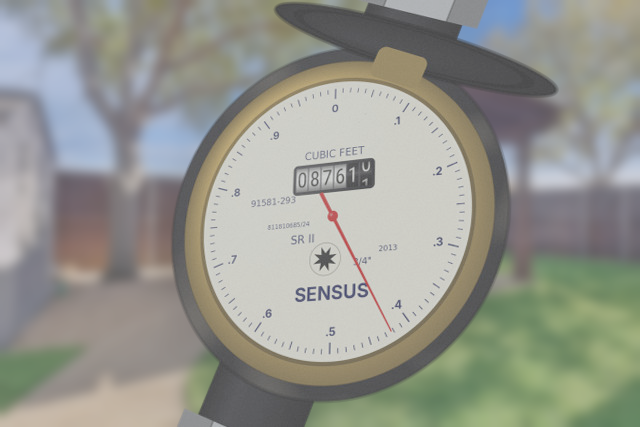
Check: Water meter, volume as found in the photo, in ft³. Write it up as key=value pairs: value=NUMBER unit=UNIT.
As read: value=87610.42 unit=ft³
